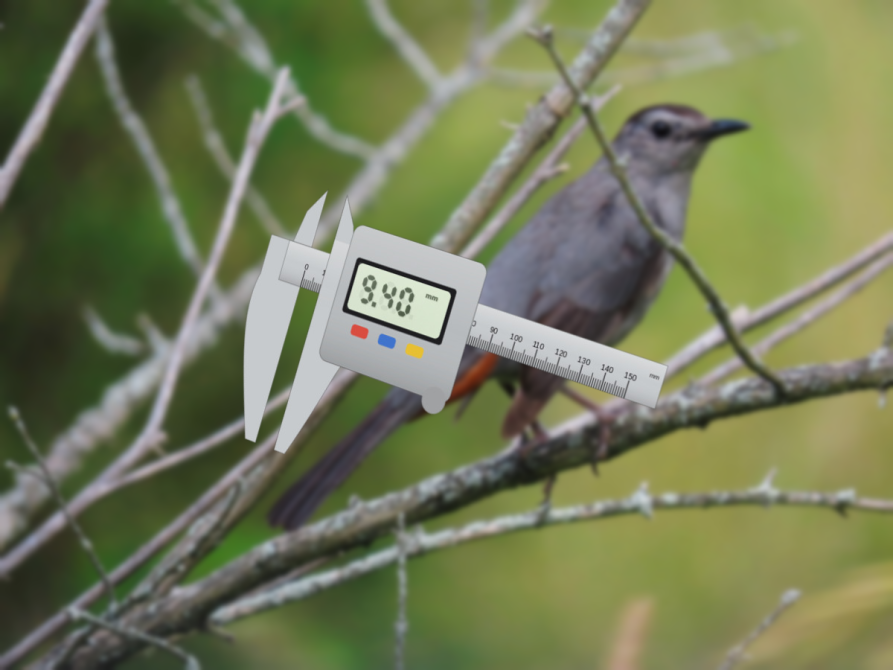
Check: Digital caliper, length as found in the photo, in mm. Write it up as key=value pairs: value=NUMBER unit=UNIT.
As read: value=9.40 unit=mm
